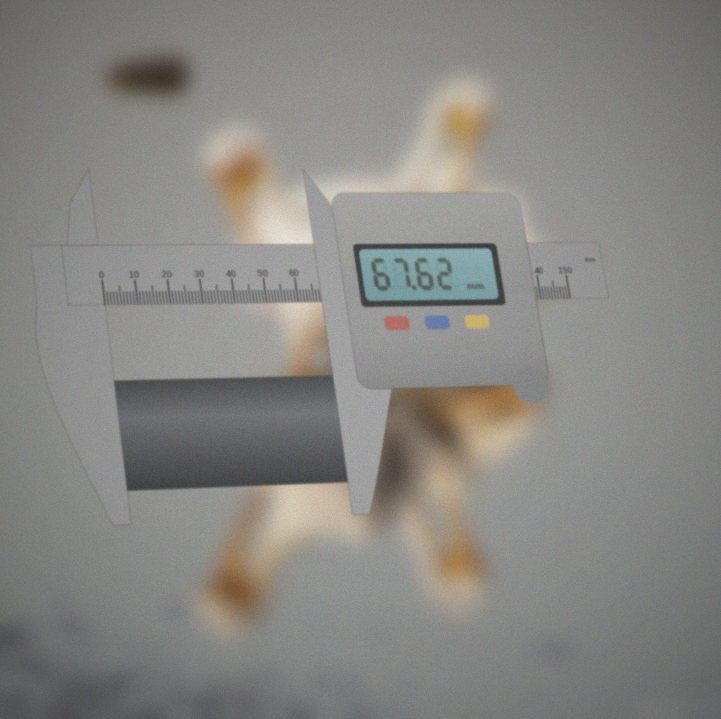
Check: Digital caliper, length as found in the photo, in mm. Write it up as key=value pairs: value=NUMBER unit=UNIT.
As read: value=67.62 unit=mm
